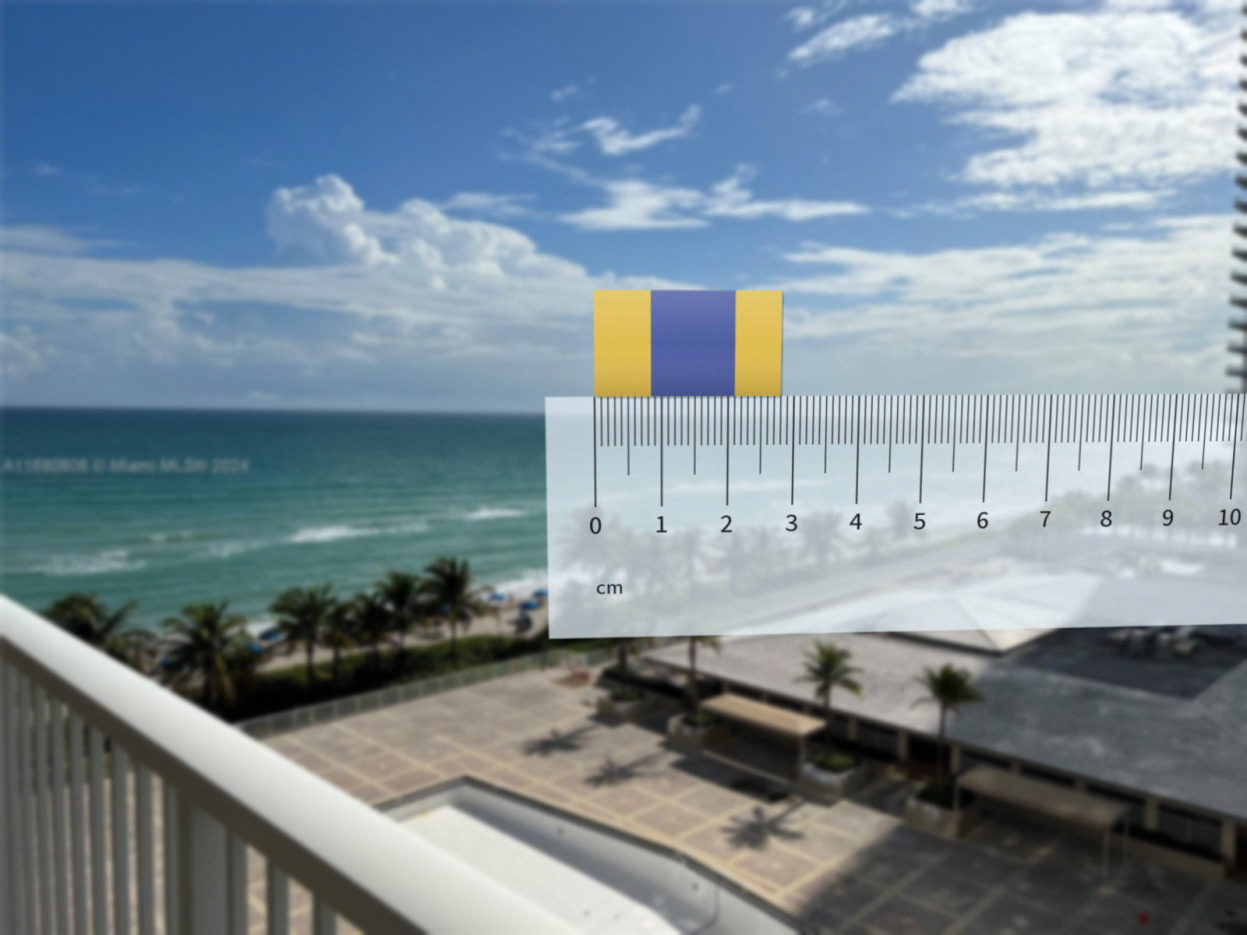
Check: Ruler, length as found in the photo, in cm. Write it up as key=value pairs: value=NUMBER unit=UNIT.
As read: value=2.8 unit=cm
